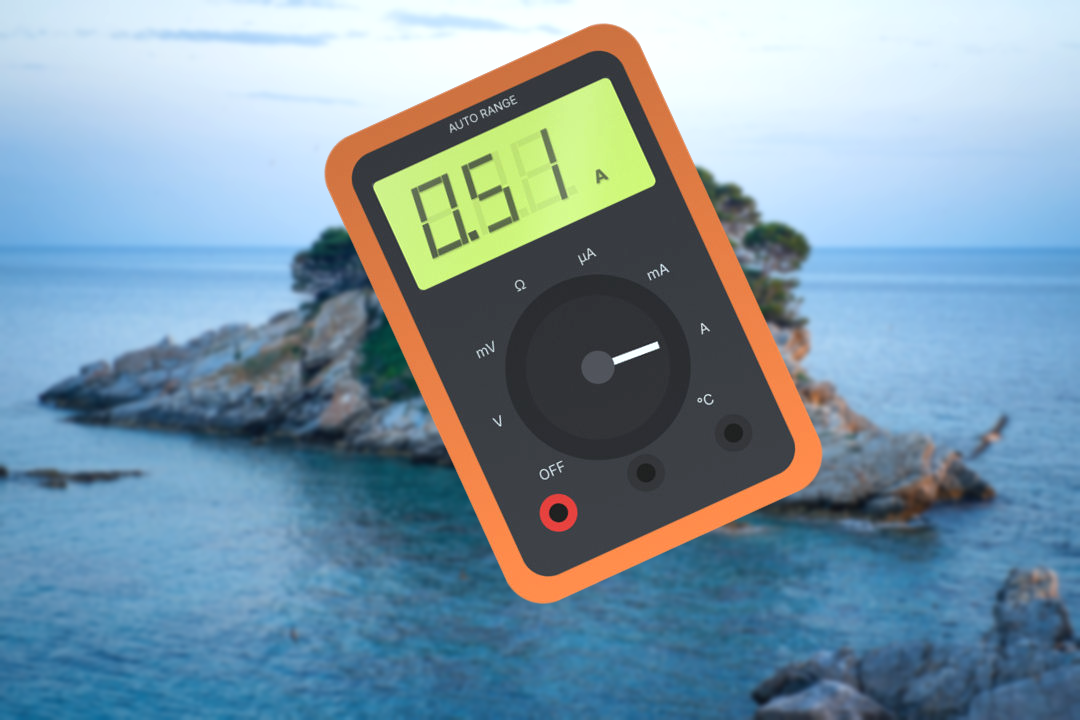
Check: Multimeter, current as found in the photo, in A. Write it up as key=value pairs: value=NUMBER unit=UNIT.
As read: value=0.51 unit=A
